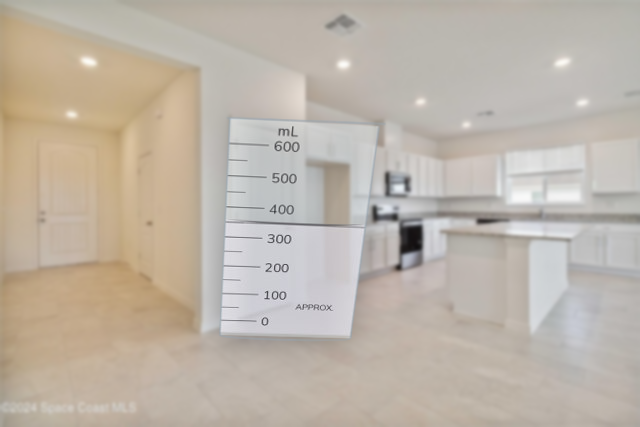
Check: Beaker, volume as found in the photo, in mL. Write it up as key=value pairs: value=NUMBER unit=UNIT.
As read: value=350 unit=mL
